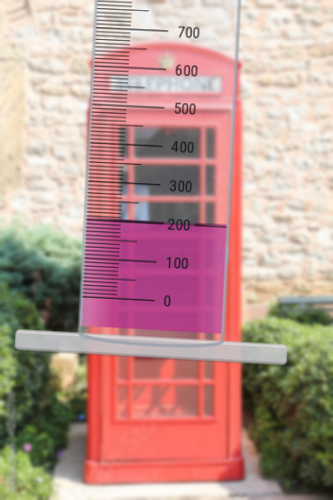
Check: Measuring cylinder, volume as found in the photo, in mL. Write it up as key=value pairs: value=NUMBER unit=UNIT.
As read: value=200 unit=mL
